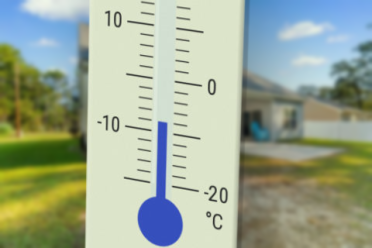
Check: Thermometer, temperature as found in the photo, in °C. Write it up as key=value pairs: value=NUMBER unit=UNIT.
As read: value=-8 unit=°C
